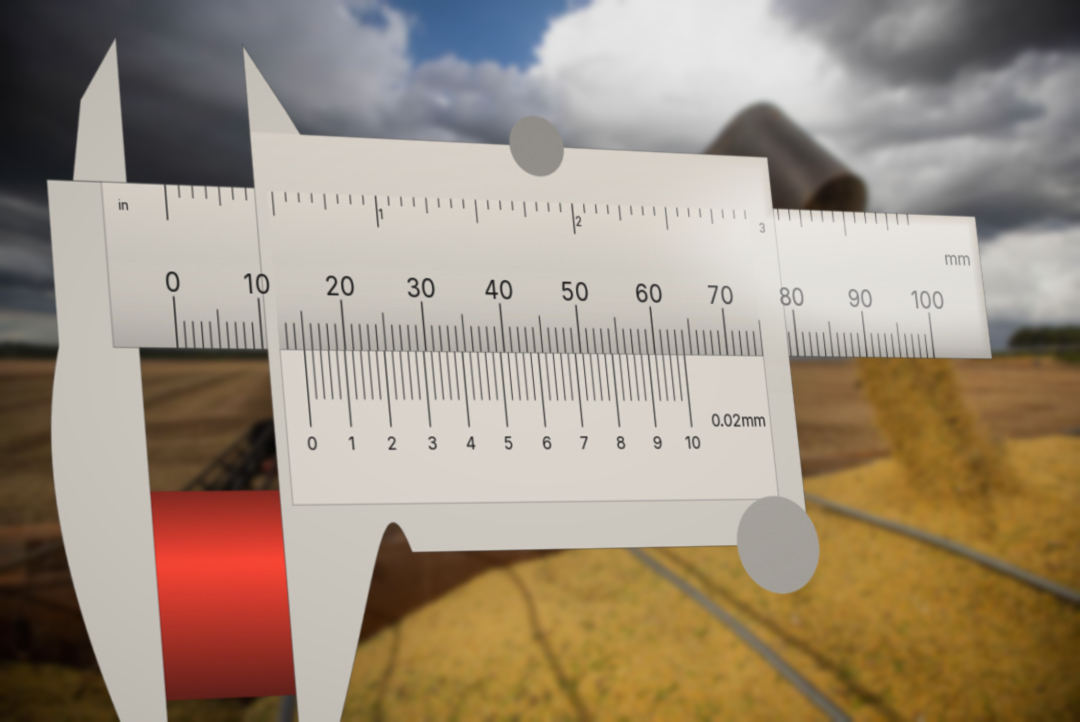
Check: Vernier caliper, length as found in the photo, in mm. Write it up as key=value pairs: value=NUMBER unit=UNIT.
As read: value=15.0 unit=mm
